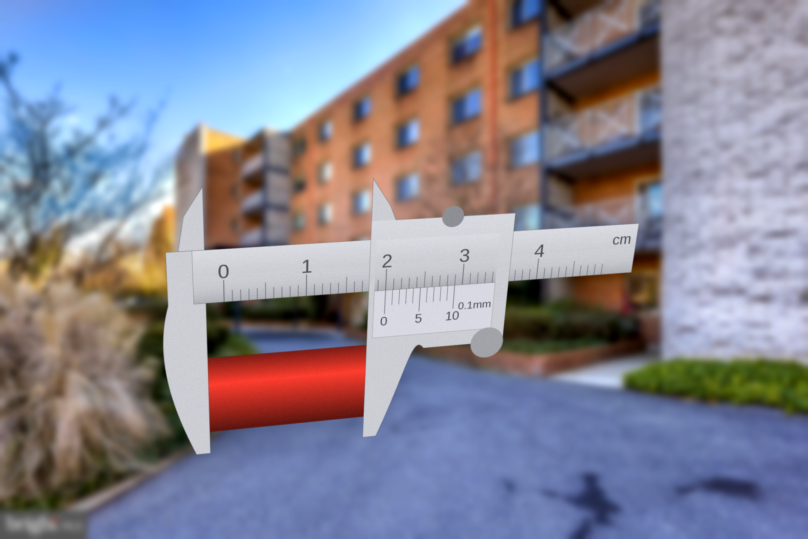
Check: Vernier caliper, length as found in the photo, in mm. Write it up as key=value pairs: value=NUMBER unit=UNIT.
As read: value=20.0 unit=mm
